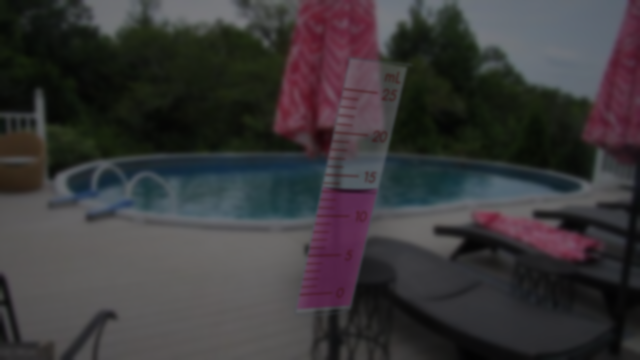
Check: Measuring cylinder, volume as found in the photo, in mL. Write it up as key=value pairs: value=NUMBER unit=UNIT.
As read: value=13 unit=mL
